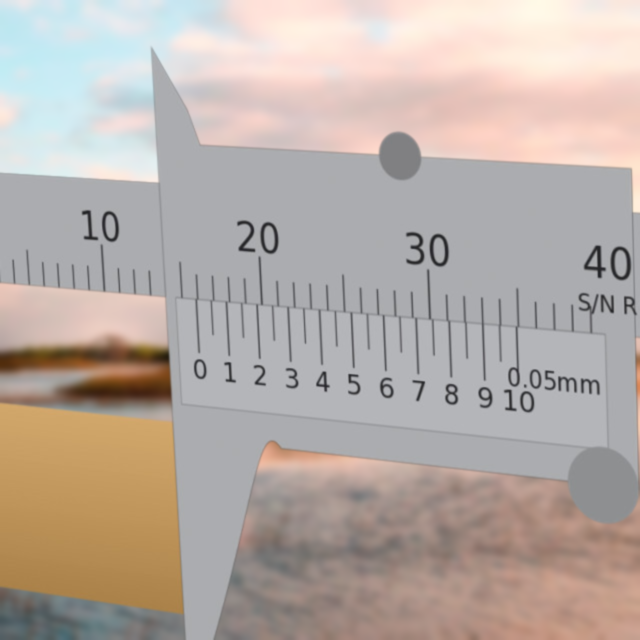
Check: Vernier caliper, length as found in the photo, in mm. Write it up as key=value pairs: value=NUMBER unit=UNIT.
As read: value=15.9 unit=mm
